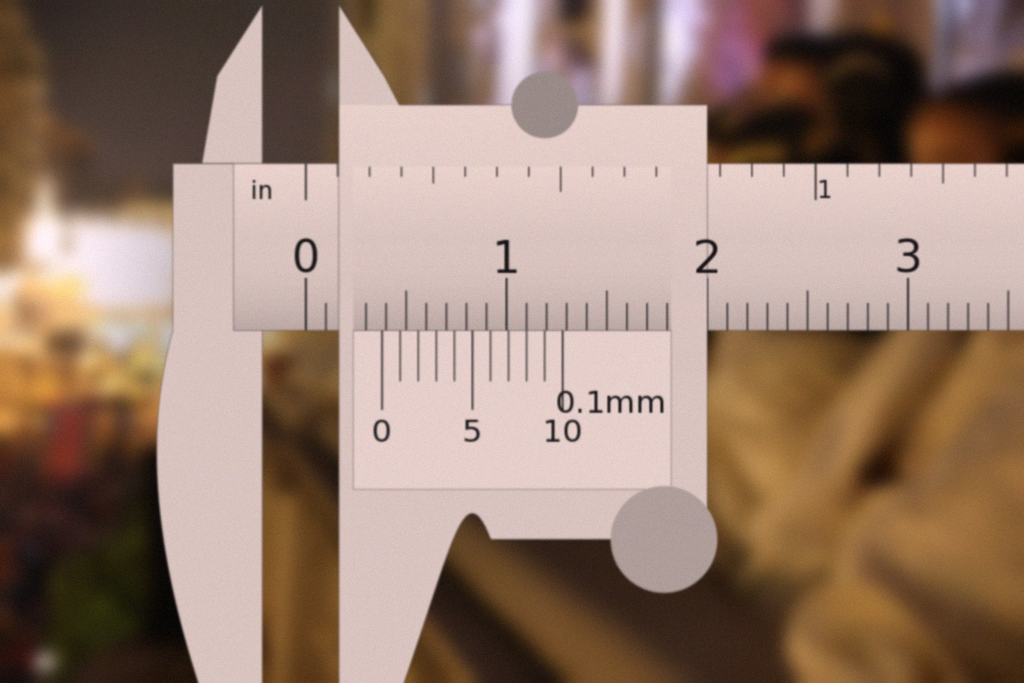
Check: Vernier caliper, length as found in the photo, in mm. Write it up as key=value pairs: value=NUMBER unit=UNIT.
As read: value=3.8 unit=mm
